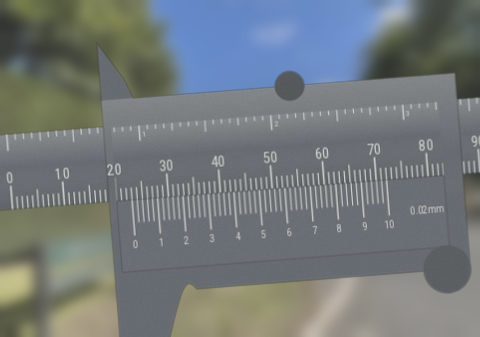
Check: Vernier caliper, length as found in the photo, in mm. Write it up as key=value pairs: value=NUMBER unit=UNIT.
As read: value=23.0 unit=mm
